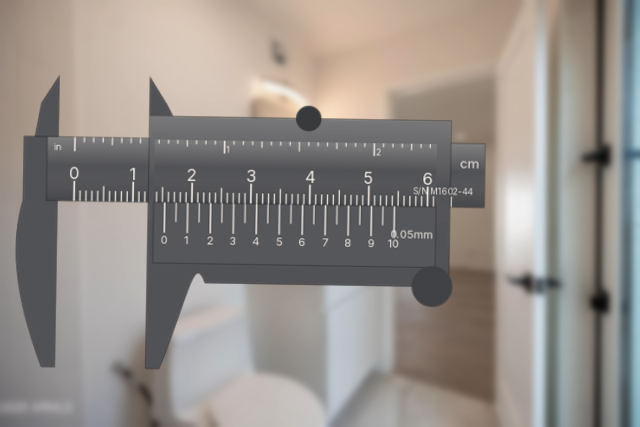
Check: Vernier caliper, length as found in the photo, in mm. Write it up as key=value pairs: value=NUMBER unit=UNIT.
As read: value=15.4 unit=mm
